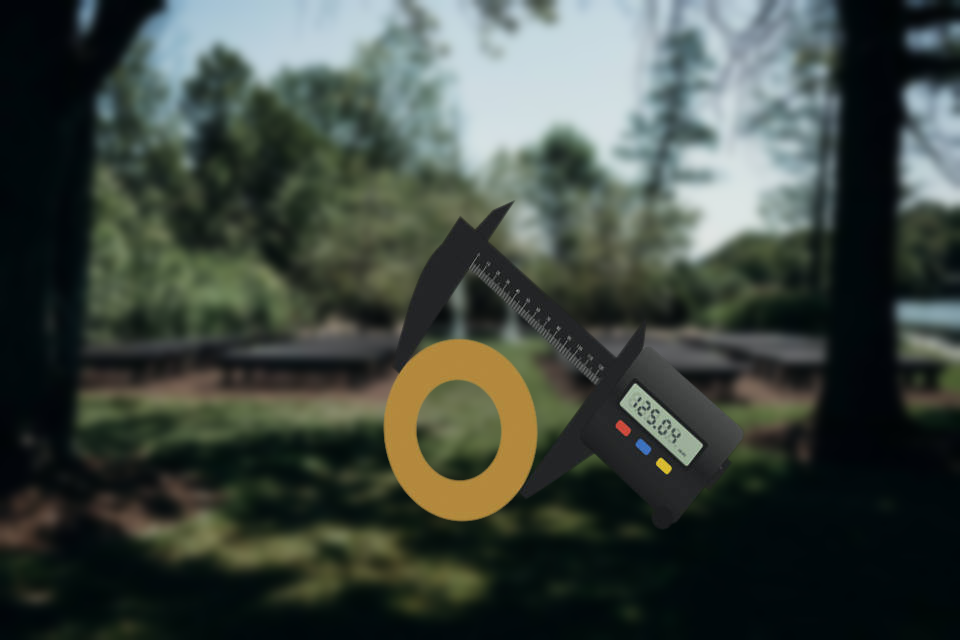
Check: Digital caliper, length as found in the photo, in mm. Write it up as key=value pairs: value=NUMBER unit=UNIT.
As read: value=125.04 unit=mm
